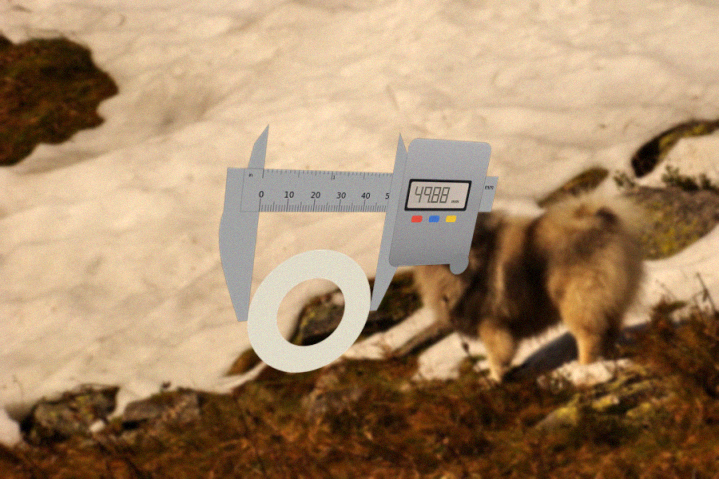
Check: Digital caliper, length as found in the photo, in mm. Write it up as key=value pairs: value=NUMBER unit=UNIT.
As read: value=49.88 unit=mm
